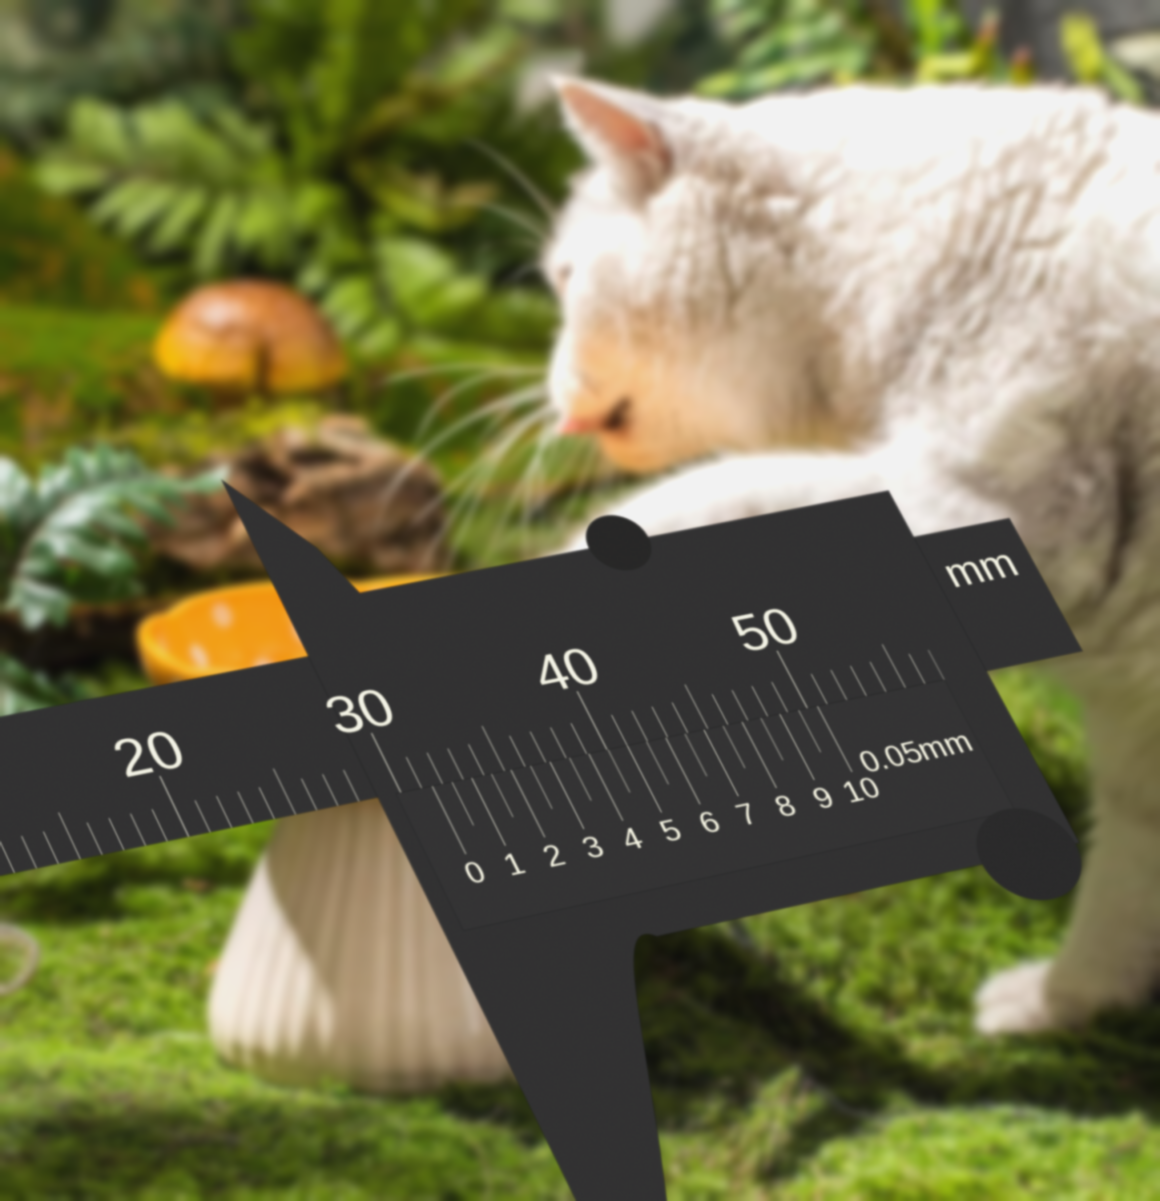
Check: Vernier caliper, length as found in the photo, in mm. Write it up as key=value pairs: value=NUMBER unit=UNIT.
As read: value=31.5 unit=mm
